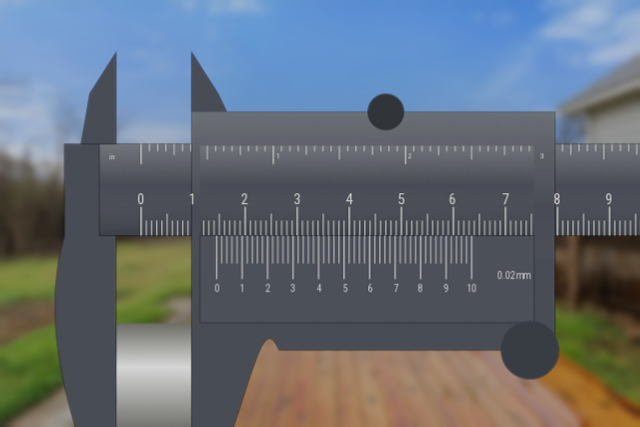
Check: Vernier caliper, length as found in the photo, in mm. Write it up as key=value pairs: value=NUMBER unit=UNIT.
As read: value=14.5 unit=mm
